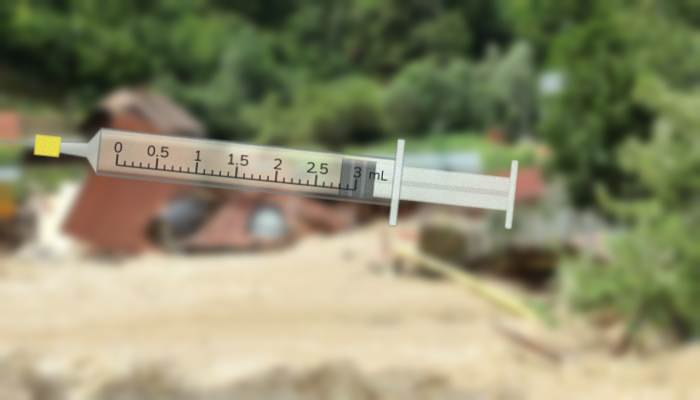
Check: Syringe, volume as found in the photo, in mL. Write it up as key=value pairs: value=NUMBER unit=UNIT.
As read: value=2.8 unit=mL
